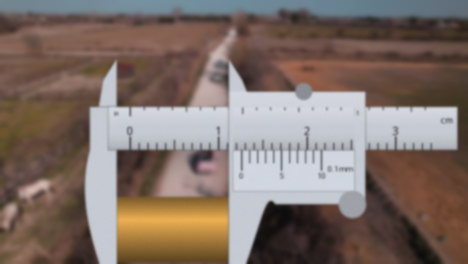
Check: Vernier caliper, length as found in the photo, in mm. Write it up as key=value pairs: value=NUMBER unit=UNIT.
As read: value=12.6 unit=mm
